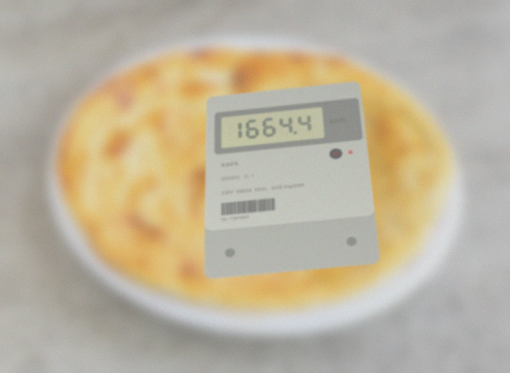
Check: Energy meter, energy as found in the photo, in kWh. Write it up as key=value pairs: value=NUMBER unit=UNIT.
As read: value=1664.4 unit=kWh
